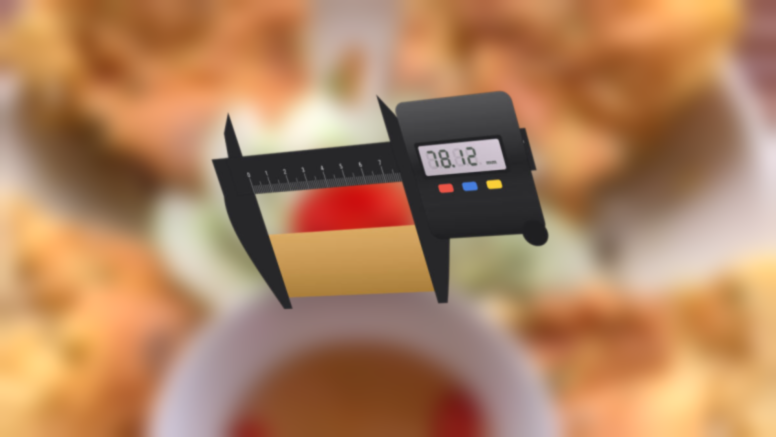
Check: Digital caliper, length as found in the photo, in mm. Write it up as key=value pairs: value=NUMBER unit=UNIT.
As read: value=78.12 unit=mm
